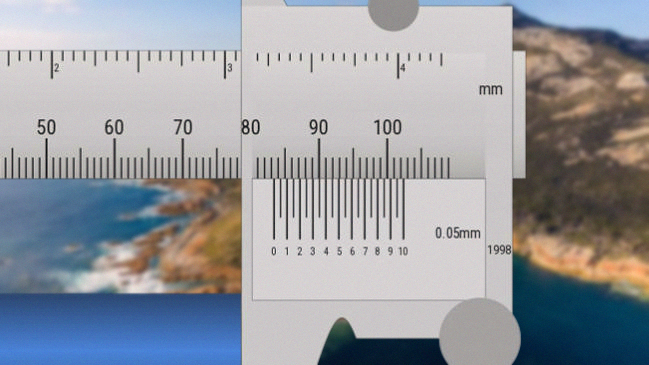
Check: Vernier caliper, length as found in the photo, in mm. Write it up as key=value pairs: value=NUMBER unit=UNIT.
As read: value=83.4 unit=mm
